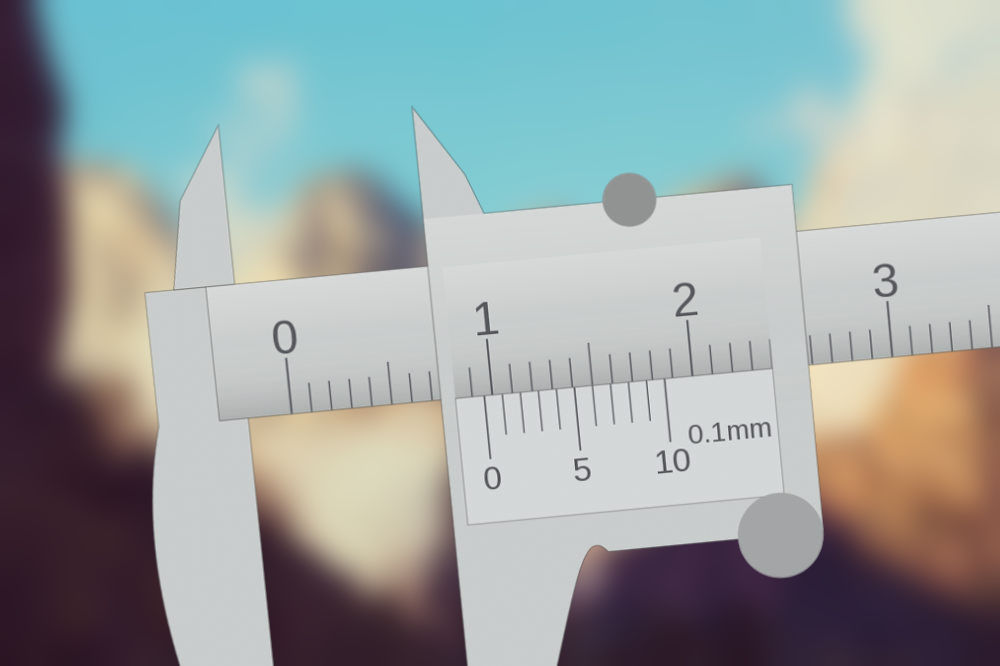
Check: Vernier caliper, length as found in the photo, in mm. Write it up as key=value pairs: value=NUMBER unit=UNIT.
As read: value=9.6 unit=mm
